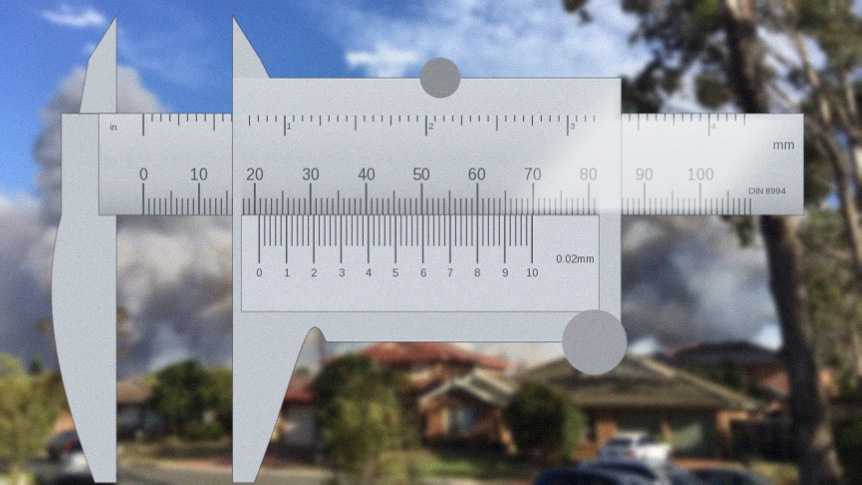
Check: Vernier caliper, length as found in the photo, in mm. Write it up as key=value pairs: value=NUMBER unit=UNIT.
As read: value=20.8 unit=mm
